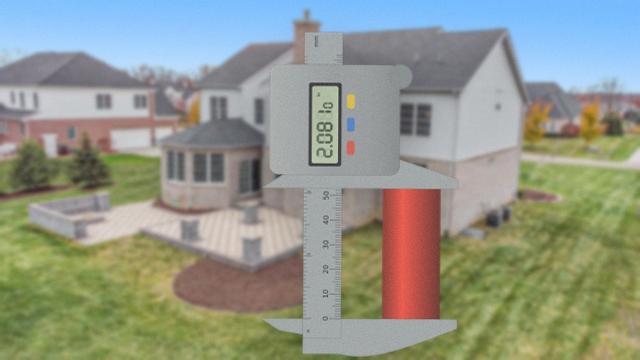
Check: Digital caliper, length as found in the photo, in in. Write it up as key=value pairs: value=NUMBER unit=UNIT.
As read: value=2.0810 unit=in
